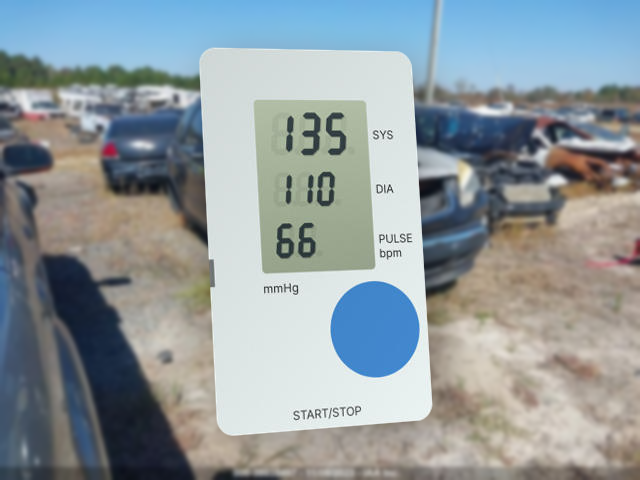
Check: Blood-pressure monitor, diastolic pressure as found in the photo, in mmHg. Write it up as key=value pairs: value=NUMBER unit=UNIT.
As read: value=110 unit=mmHg
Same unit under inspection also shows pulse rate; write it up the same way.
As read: value=66 unit=bpm
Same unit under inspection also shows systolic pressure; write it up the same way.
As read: value=135 unit=mmHg
